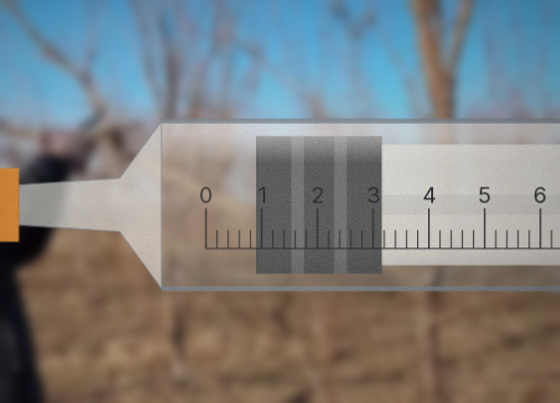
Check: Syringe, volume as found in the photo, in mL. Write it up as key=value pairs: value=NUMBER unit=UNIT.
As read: value=0.9 unit=mL
